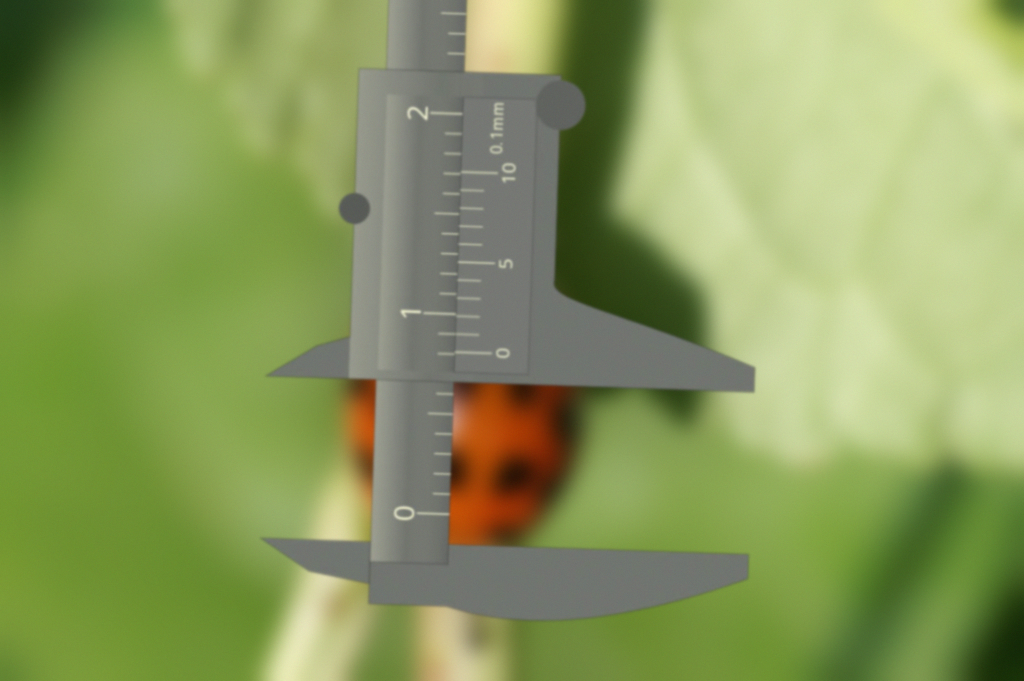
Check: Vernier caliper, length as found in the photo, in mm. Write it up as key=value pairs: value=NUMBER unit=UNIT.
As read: value=8.1 unit=mm
